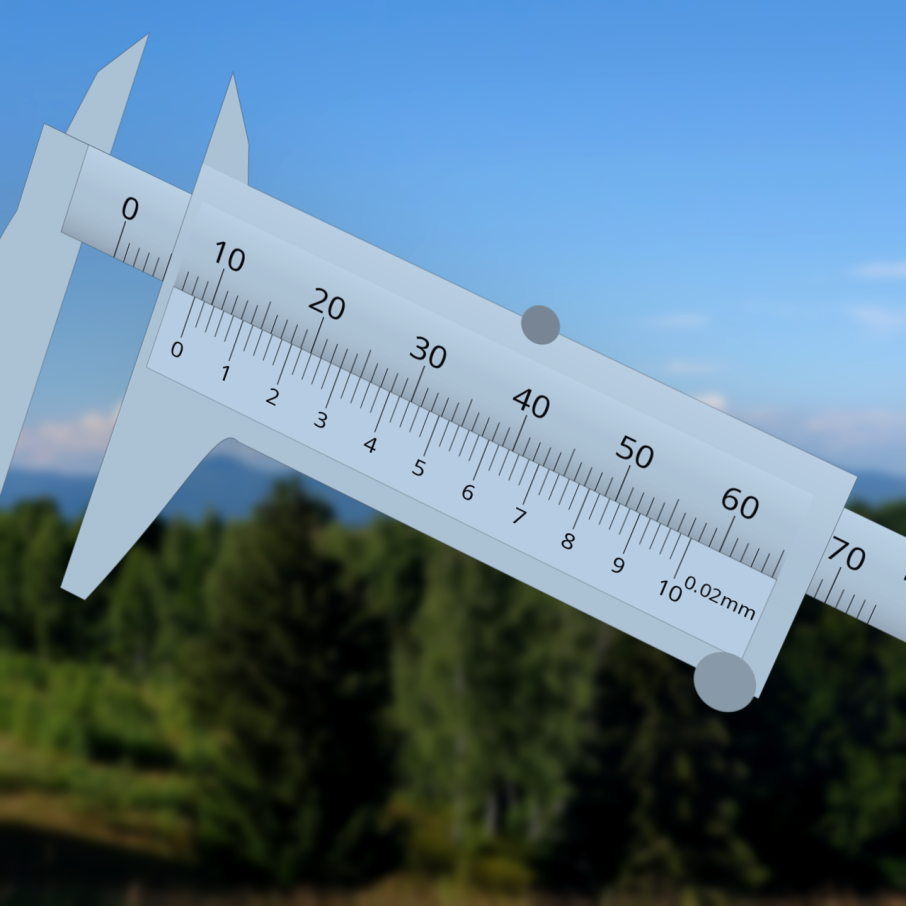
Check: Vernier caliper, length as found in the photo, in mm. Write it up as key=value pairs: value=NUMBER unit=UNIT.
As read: value=8.3 unit=mm
